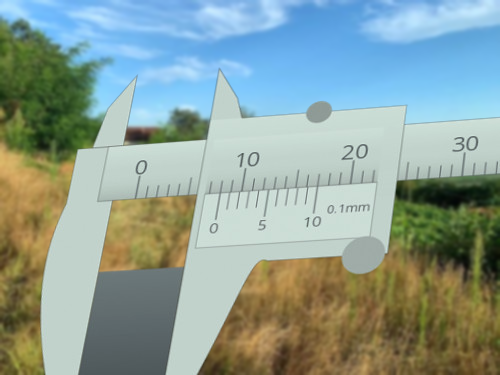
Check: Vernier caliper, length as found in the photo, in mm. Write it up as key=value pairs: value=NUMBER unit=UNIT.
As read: value=8.0 unit=mm
